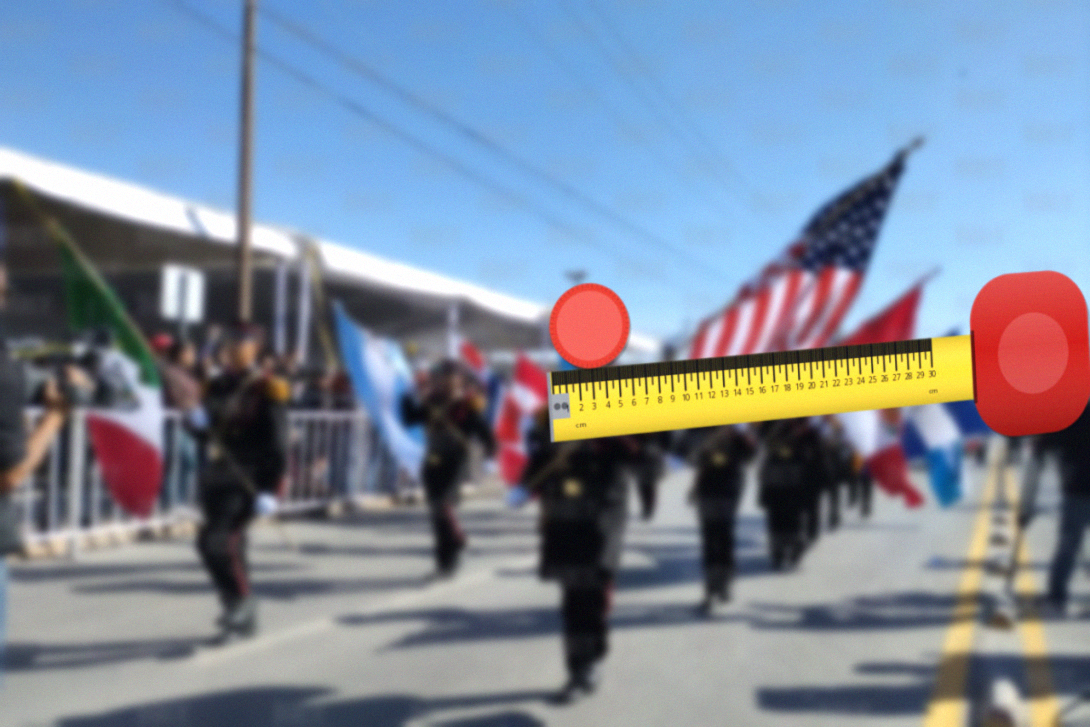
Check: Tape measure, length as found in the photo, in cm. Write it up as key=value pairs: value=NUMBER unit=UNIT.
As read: value=6 unit=cm
